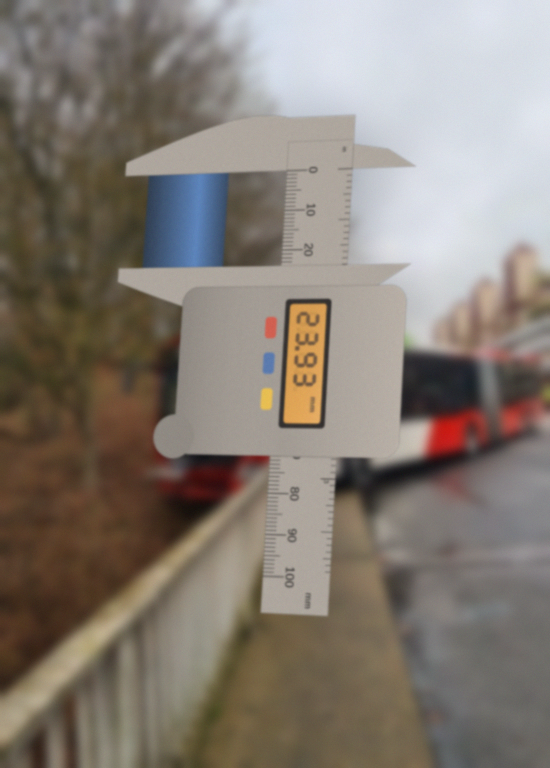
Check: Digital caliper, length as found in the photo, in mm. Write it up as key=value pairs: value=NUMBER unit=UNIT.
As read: value=23.93 unit=mm
